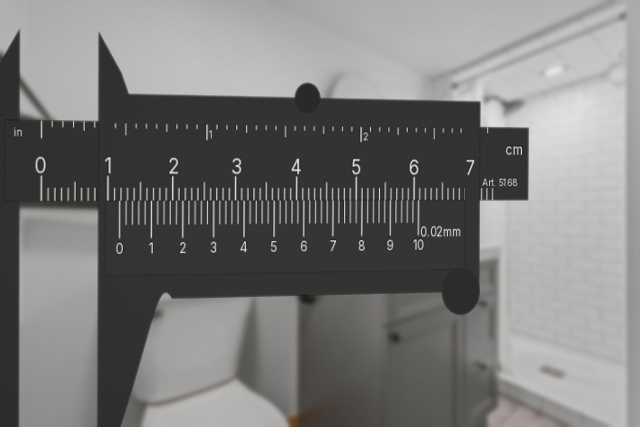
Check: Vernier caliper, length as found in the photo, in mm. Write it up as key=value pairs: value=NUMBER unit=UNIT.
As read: value=11.8 unit=mm
